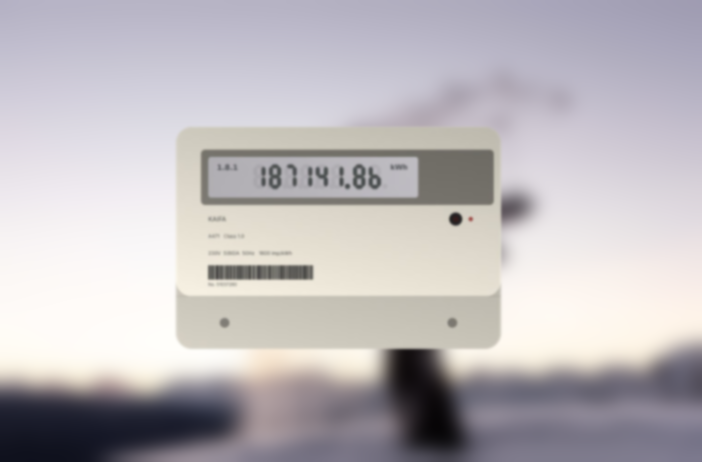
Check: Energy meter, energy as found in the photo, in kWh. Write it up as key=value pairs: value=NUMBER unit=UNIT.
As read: value=187141.86 unit=kWh
